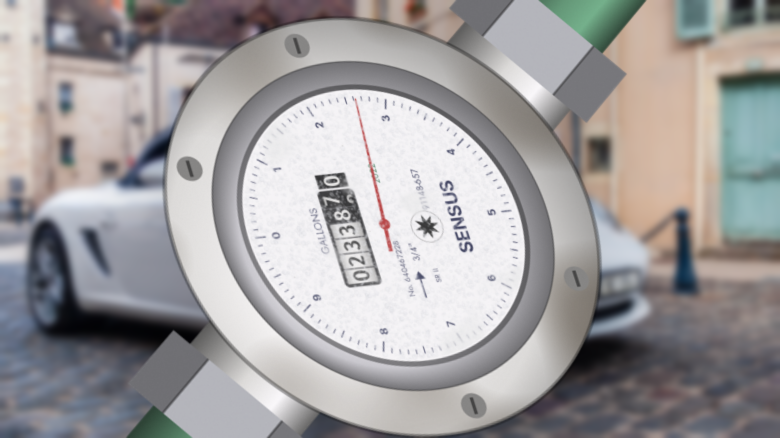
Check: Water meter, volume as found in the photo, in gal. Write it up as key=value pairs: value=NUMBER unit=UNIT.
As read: value=233872.6 unit=gal
